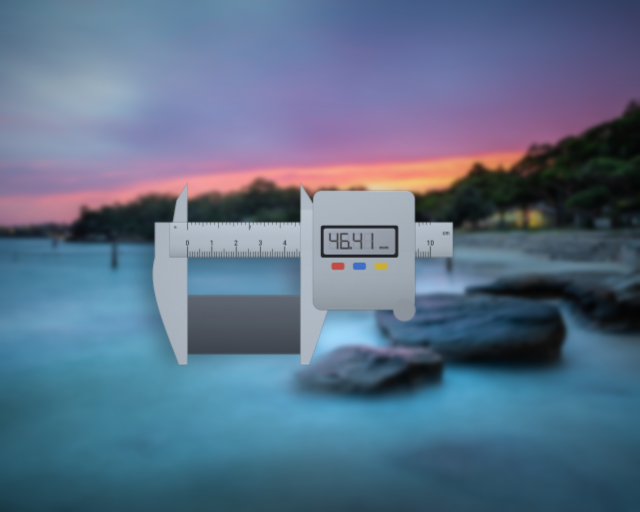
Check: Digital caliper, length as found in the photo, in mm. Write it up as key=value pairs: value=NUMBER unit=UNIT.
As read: value=46.41 unit=mm
